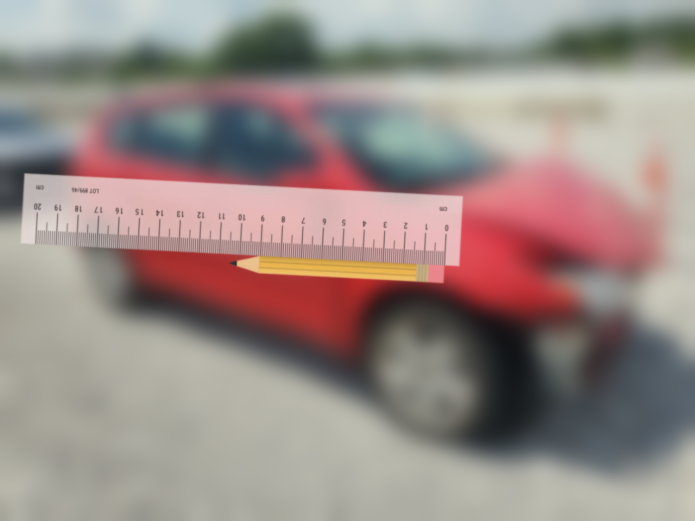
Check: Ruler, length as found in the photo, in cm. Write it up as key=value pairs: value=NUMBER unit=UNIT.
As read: value=10.5 unit=cm
